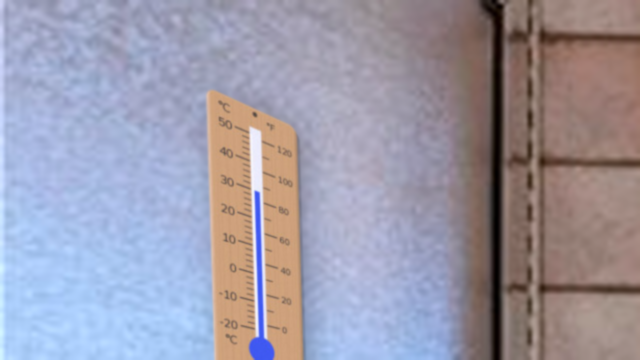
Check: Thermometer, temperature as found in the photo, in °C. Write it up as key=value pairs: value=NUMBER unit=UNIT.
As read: value=30 unit=°C
